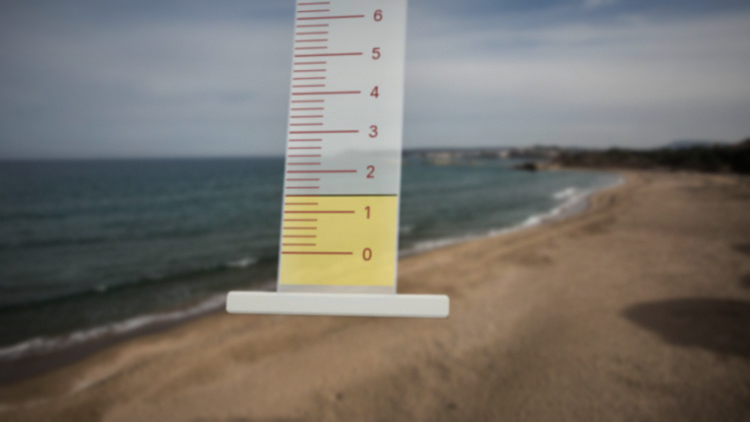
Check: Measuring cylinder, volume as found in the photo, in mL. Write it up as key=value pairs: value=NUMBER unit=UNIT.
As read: value=1.4 unit=mL
